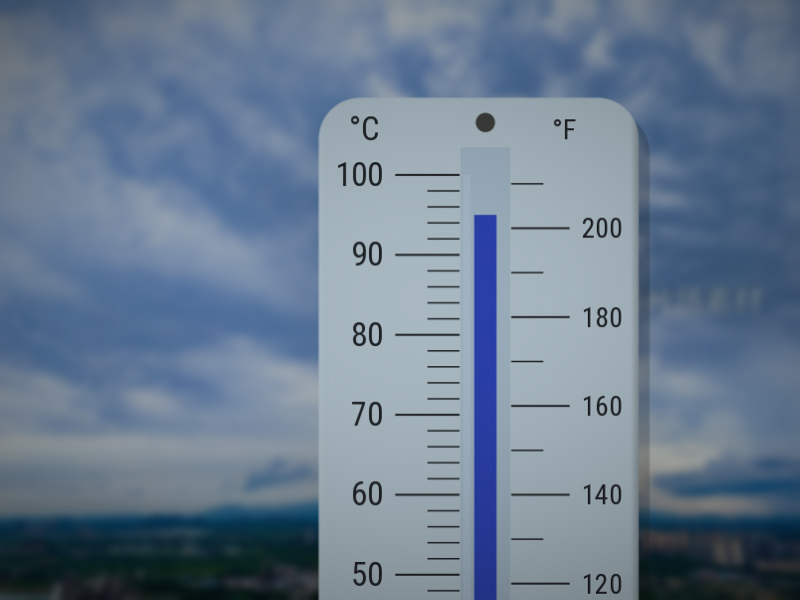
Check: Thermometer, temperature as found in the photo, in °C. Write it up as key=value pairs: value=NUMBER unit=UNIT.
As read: value=95 unit=°C
